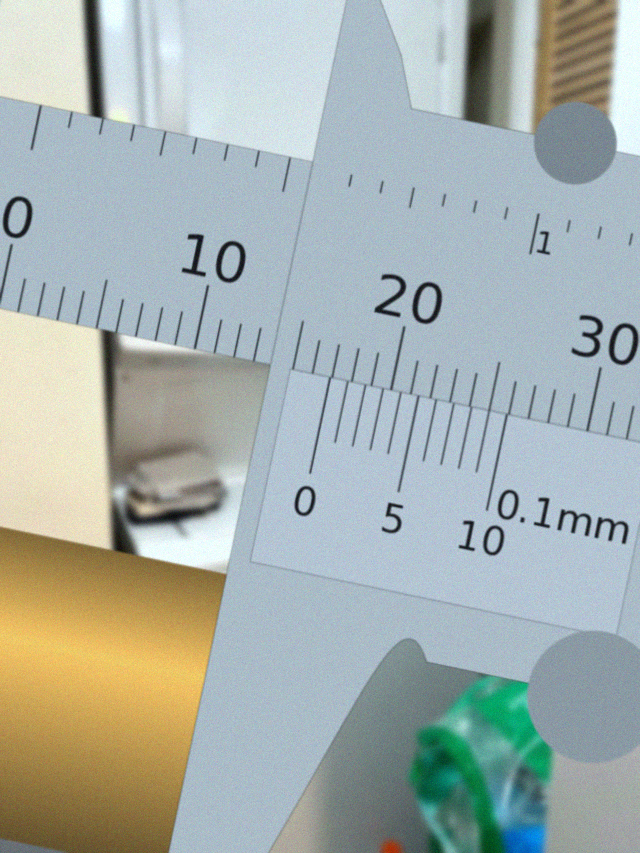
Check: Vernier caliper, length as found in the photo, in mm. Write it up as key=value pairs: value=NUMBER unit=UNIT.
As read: value=16.9 unit=mm
